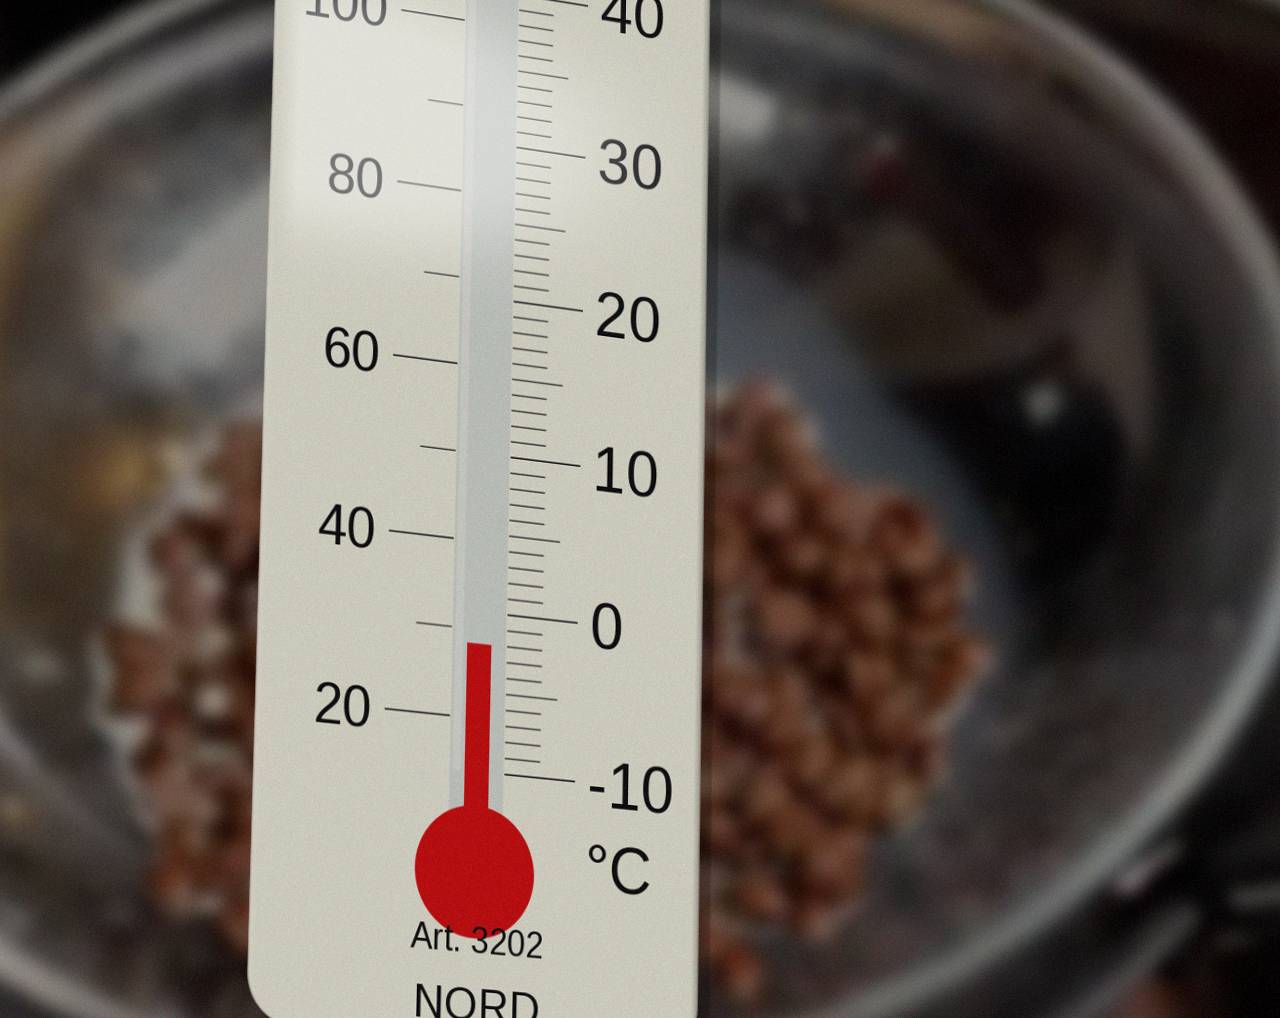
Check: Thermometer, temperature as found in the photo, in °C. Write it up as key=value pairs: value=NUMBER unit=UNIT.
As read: value=-2 unit=°C
